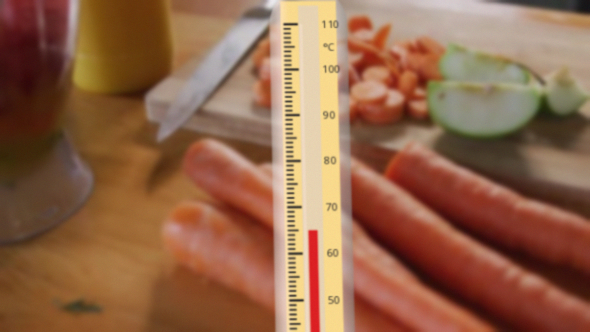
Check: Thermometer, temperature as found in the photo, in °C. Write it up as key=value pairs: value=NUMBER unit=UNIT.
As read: value=65 unit=°C
